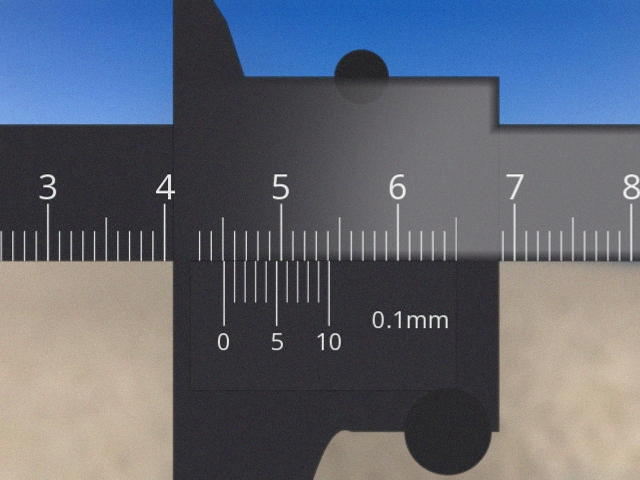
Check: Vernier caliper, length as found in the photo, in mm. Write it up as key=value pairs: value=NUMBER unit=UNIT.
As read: value=45.1 unit=mm
